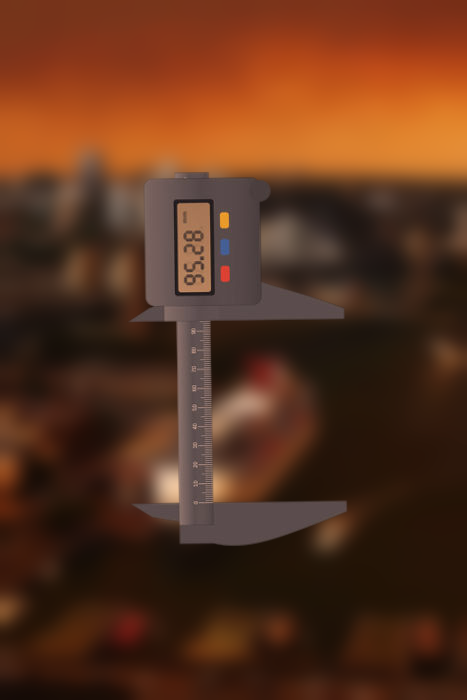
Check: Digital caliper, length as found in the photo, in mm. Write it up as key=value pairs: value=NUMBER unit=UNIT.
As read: value=95.28 unit=mm
